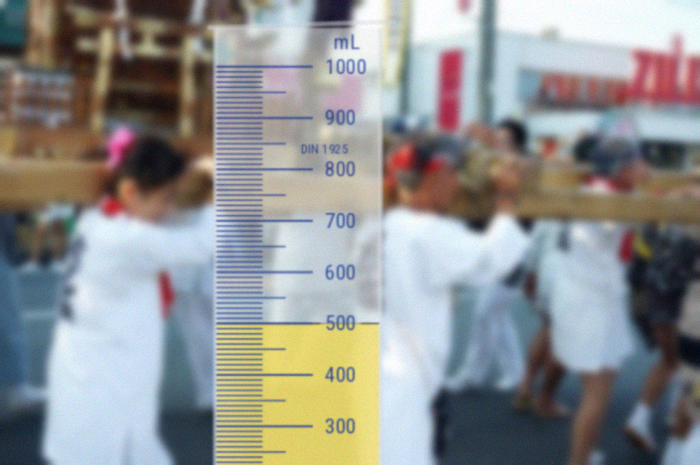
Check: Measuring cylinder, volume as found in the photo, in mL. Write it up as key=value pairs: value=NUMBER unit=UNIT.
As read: value=500 unit=mL
